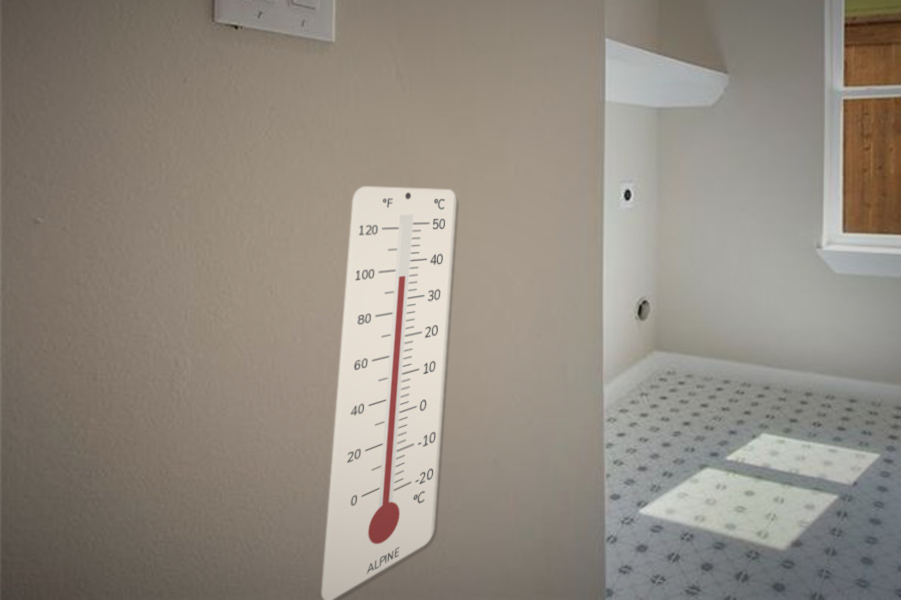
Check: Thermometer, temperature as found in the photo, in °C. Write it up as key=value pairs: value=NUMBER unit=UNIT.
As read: value=36 unit=°C
